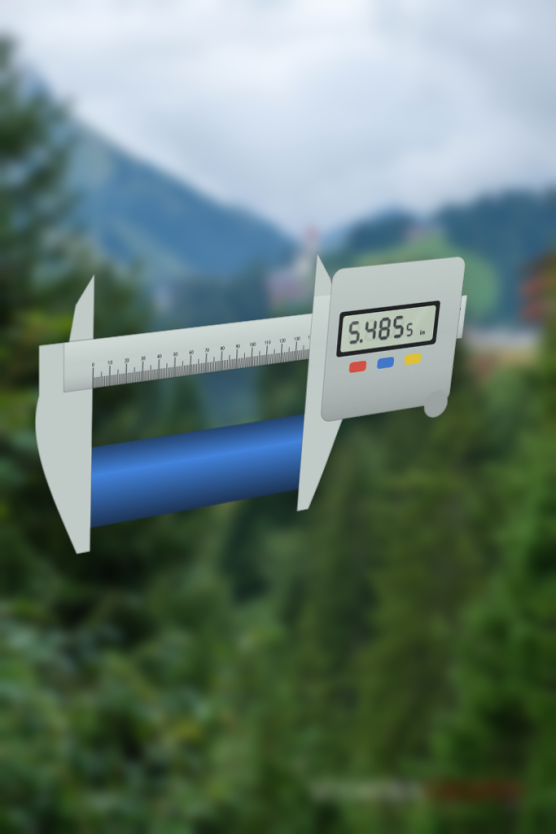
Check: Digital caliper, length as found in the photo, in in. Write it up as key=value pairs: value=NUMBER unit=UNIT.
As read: value=5.4855 unit=in
